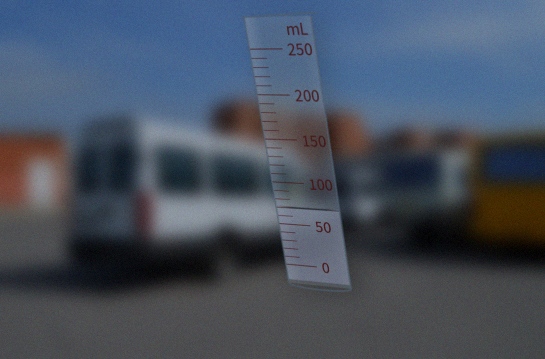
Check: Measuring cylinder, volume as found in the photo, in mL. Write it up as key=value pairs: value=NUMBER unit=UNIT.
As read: value=70 unit=mL
